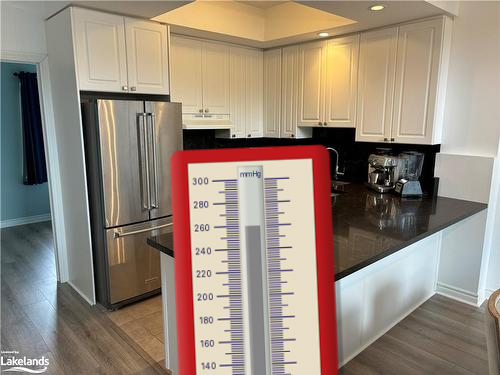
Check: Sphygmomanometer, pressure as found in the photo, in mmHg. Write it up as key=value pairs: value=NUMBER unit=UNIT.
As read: value=260 unit=mmHg
